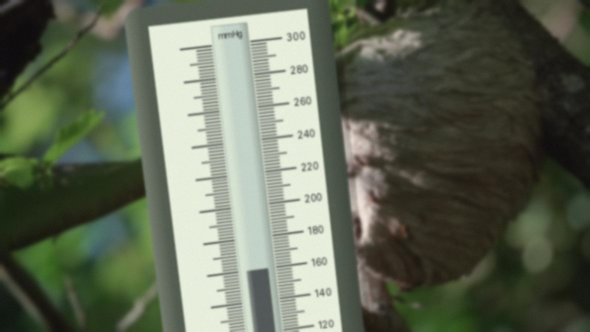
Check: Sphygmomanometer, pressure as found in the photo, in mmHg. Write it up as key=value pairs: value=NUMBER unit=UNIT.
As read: value=160 unit=mmHg
